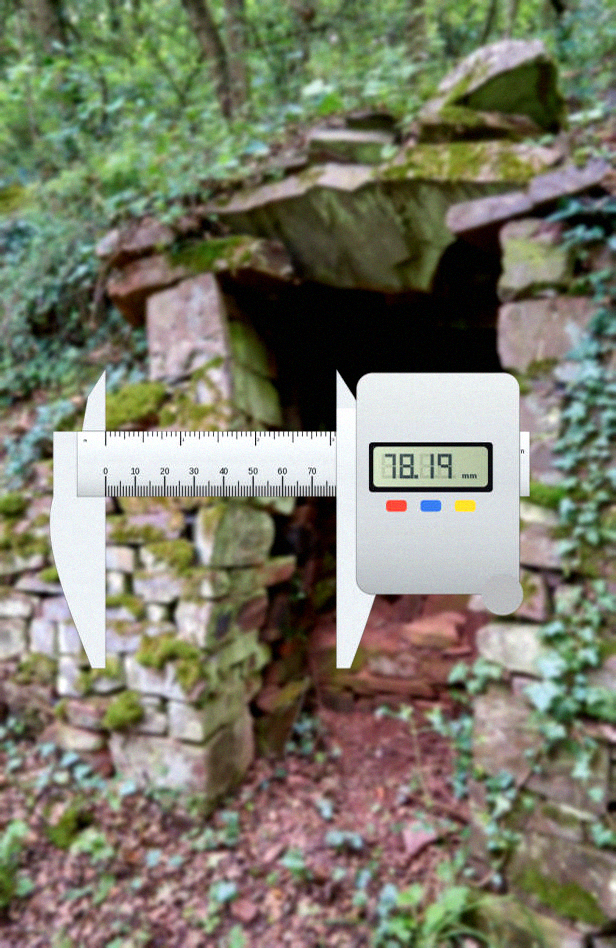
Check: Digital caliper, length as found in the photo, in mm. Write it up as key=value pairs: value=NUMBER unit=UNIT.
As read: value=78.19 unit=mm
